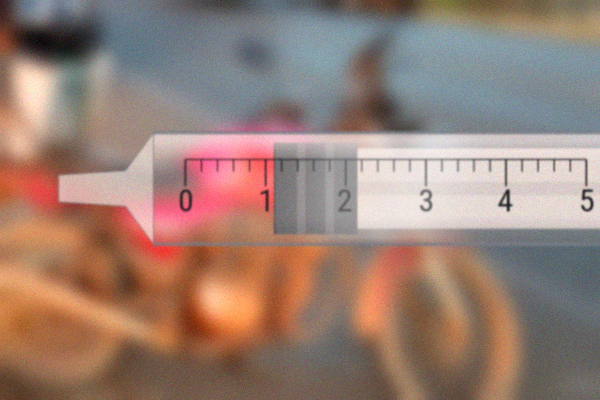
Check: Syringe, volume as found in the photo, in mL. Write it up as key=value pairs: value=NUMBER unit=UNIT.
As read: value=1.1 unit=mL
